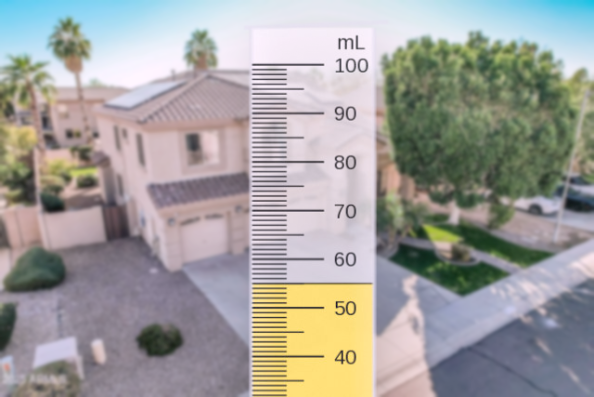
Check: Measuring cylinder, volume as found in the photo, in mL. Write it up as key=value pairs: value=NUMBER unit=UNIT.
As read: value=55 unit=mL
